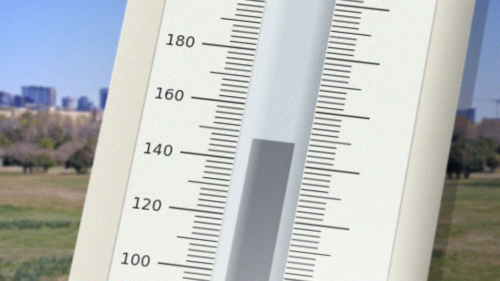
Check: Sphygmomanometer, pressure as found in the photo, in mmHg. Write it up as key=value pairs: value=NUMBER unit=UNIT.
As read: value=148 unit=mmHg
